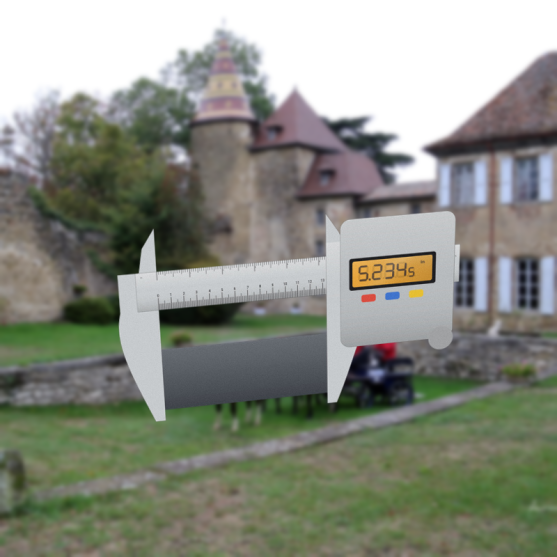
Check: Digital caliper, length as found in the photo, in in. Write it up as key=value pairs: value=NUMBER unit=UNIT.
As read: value=5.2345 unit=in
